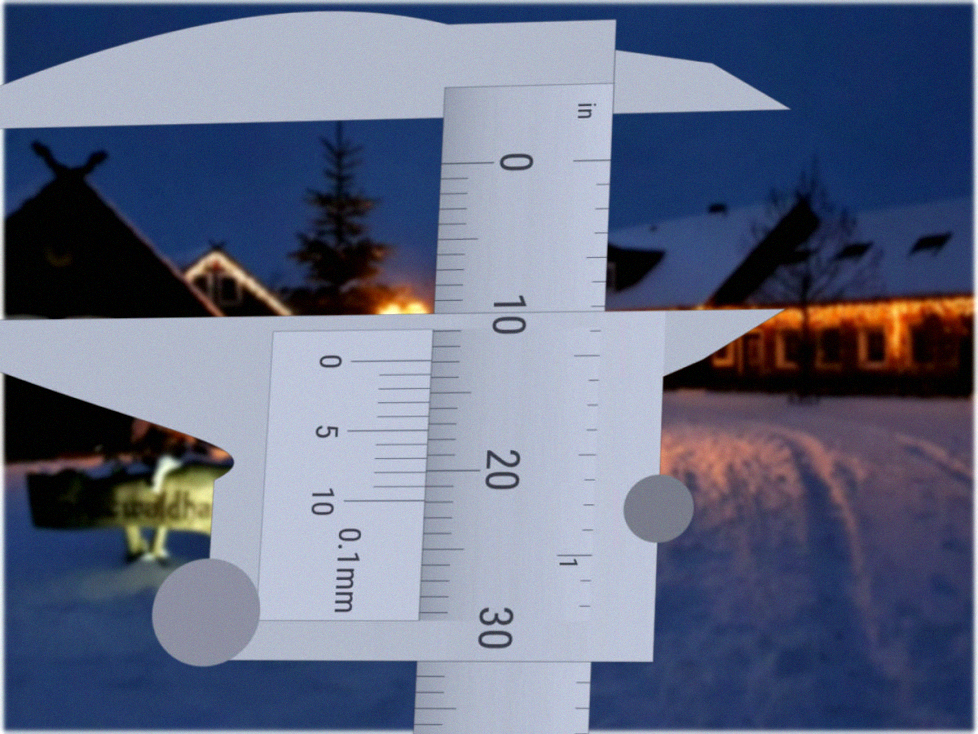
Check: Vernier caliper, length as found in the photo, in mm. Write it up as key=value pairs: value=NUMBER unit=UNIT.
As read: value=12.9 unit=mm
